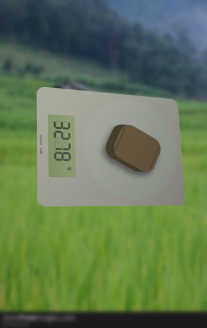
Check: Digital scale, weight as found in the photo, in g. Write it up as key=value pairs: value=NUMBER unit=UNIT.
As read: value=3278 unit=g
